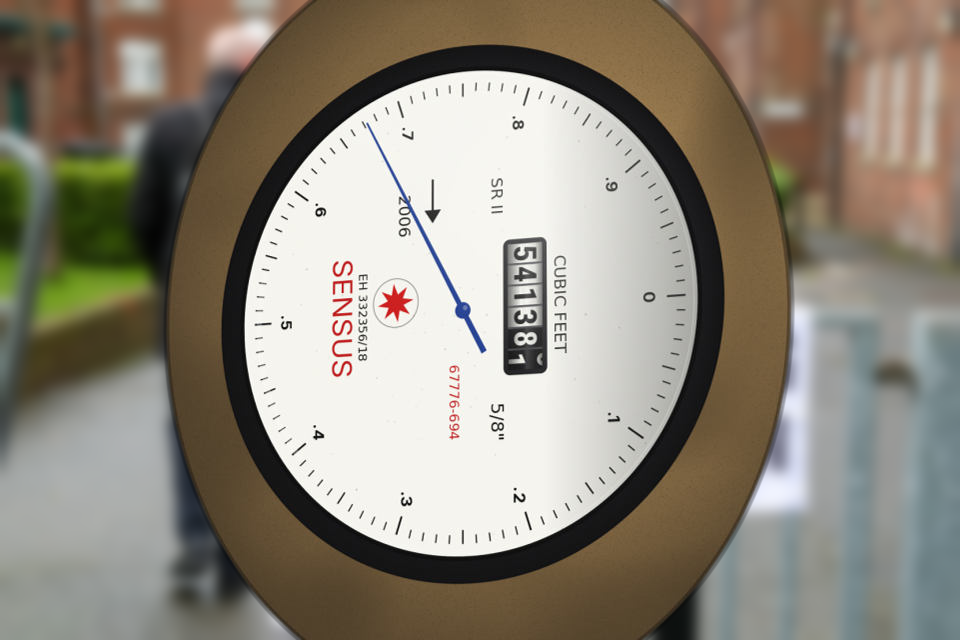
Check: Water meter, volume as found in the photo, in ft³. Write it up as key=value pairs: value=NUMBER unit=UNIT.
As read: value=541380.67 unit=ft³
